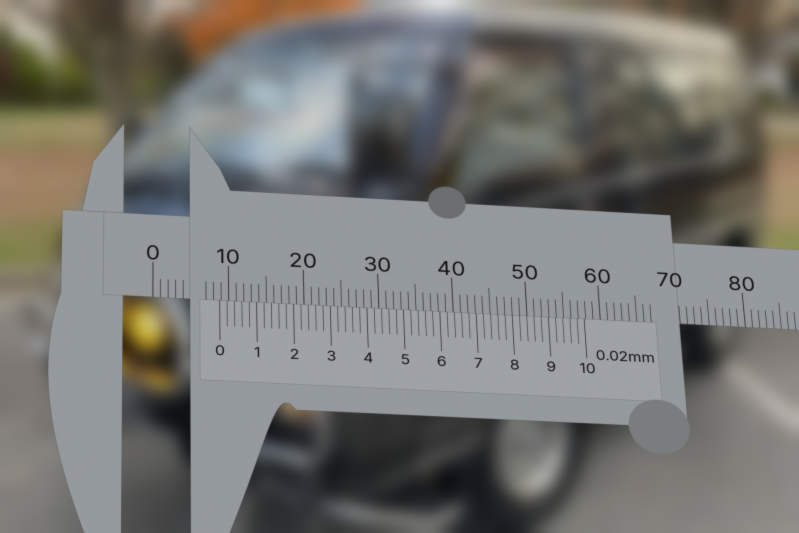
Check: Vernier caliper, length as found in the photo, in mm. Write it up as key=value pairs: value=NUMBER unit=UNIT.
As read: value=8.8 unit=mm
